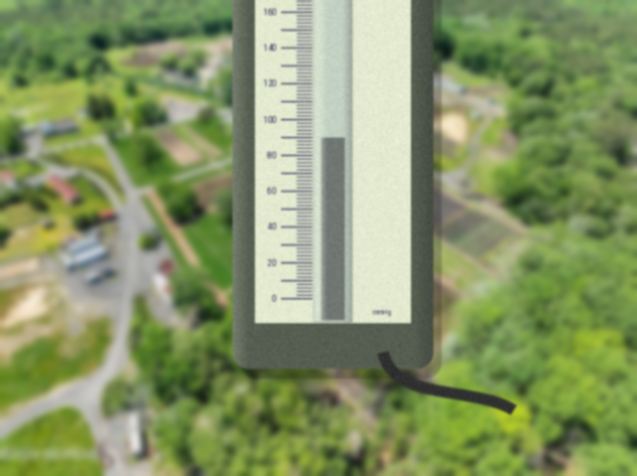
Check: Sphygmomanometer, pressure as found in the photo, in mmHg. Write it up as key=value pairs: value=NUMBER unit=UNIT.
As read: value=90 unit=mmHg
